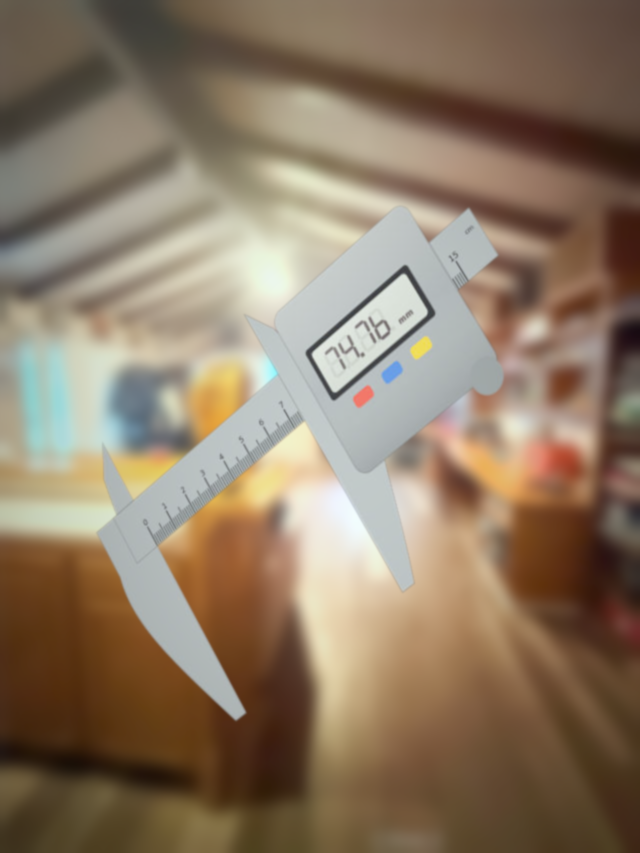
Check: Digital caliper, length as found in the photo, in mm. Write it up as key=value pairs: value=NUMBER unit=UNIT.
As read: value=74.76 unit=mm
